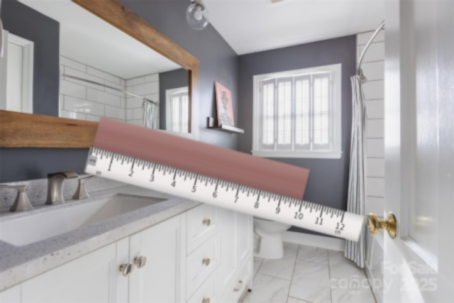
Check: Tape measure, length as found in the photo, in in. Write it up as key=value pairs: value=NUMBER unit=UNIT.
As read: value=10 unit=in
